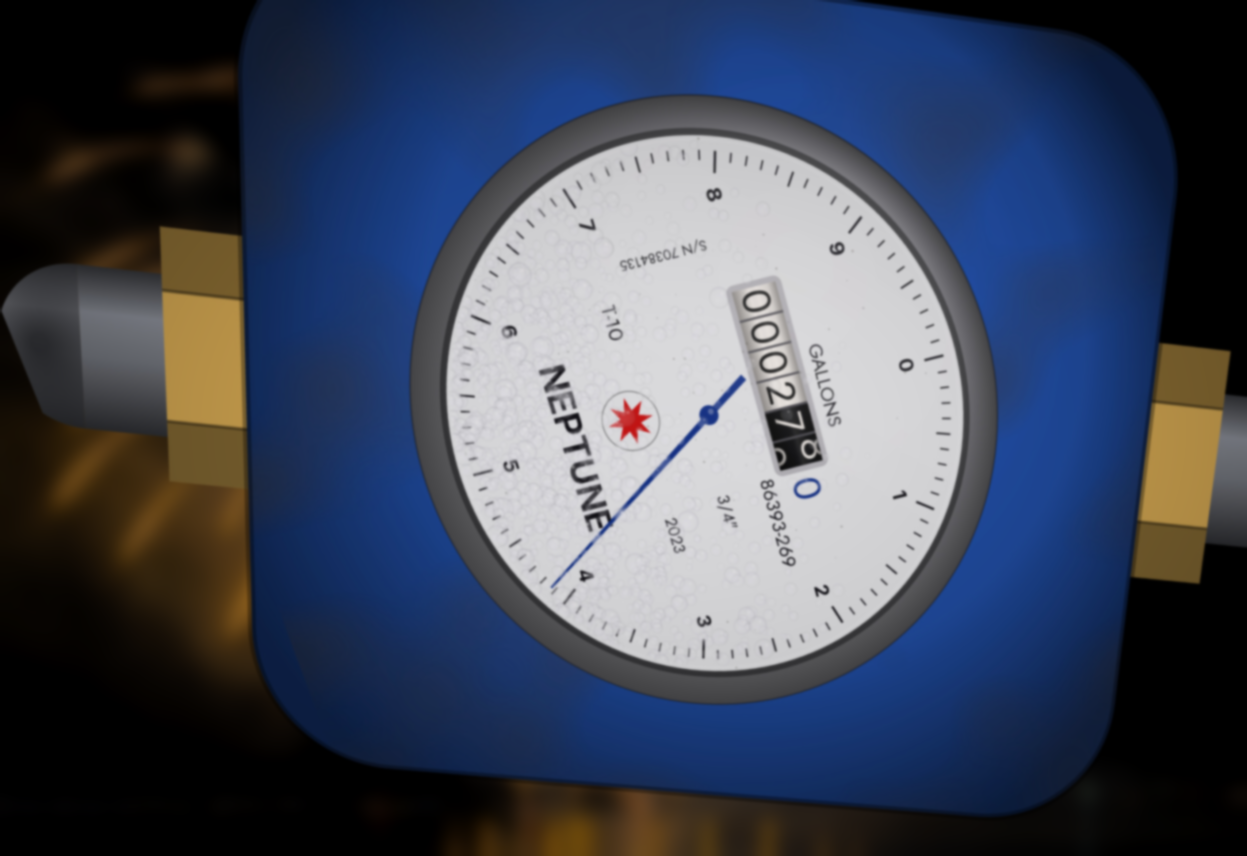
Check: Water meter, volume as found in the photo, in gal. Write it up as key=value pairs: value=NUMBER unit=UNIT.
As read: value=2784.1 unit=gal
